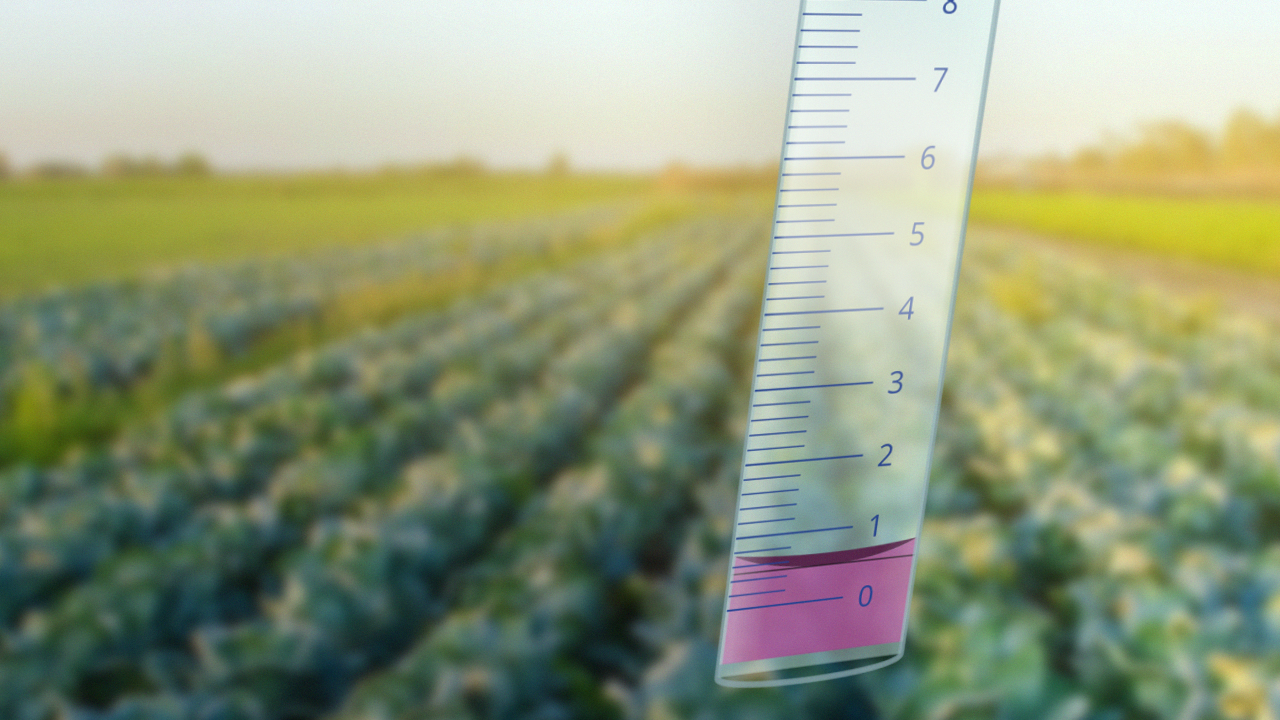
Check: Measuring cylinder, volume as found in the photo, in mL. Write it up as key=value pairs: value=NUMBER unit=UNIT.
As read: value=0.5 unit=mL
